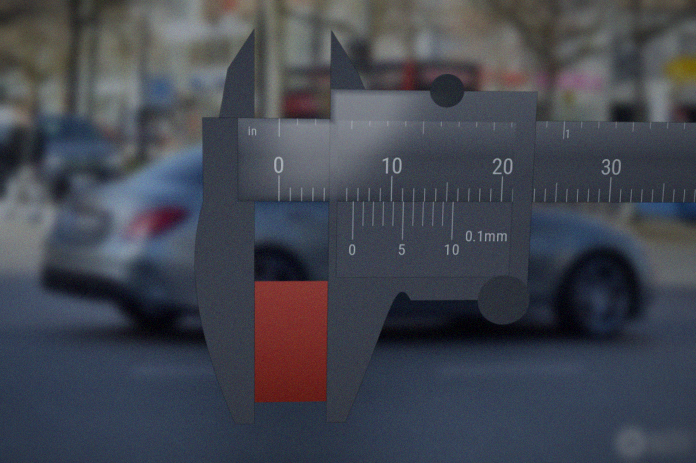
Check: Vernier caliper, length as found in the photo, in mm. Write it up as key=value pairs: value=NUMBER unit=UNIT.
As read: value=6.6 unit=mm
